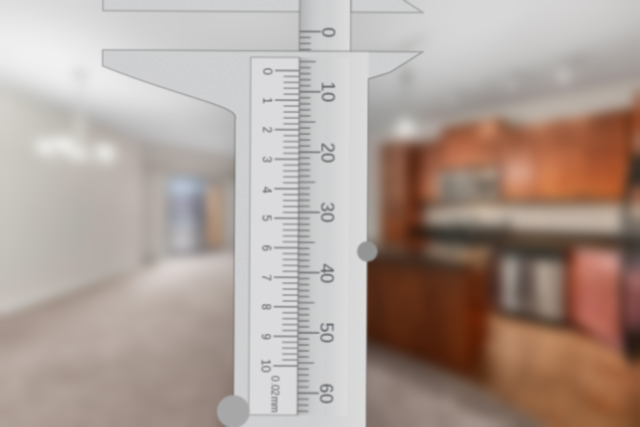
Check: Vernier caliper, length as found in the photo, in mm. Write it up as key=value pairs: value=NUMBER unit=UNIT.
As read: value=6.5 unit=mm
